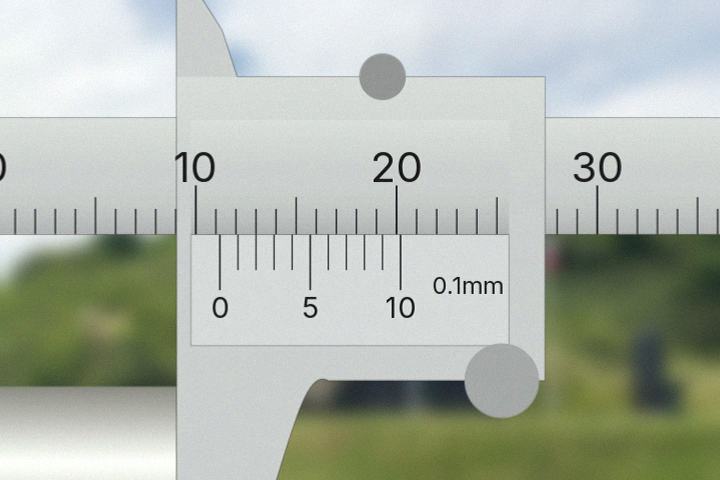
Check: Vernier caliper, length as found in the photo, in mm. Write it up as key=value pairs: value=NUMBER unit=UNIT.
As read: value=11.2 unit=mm
